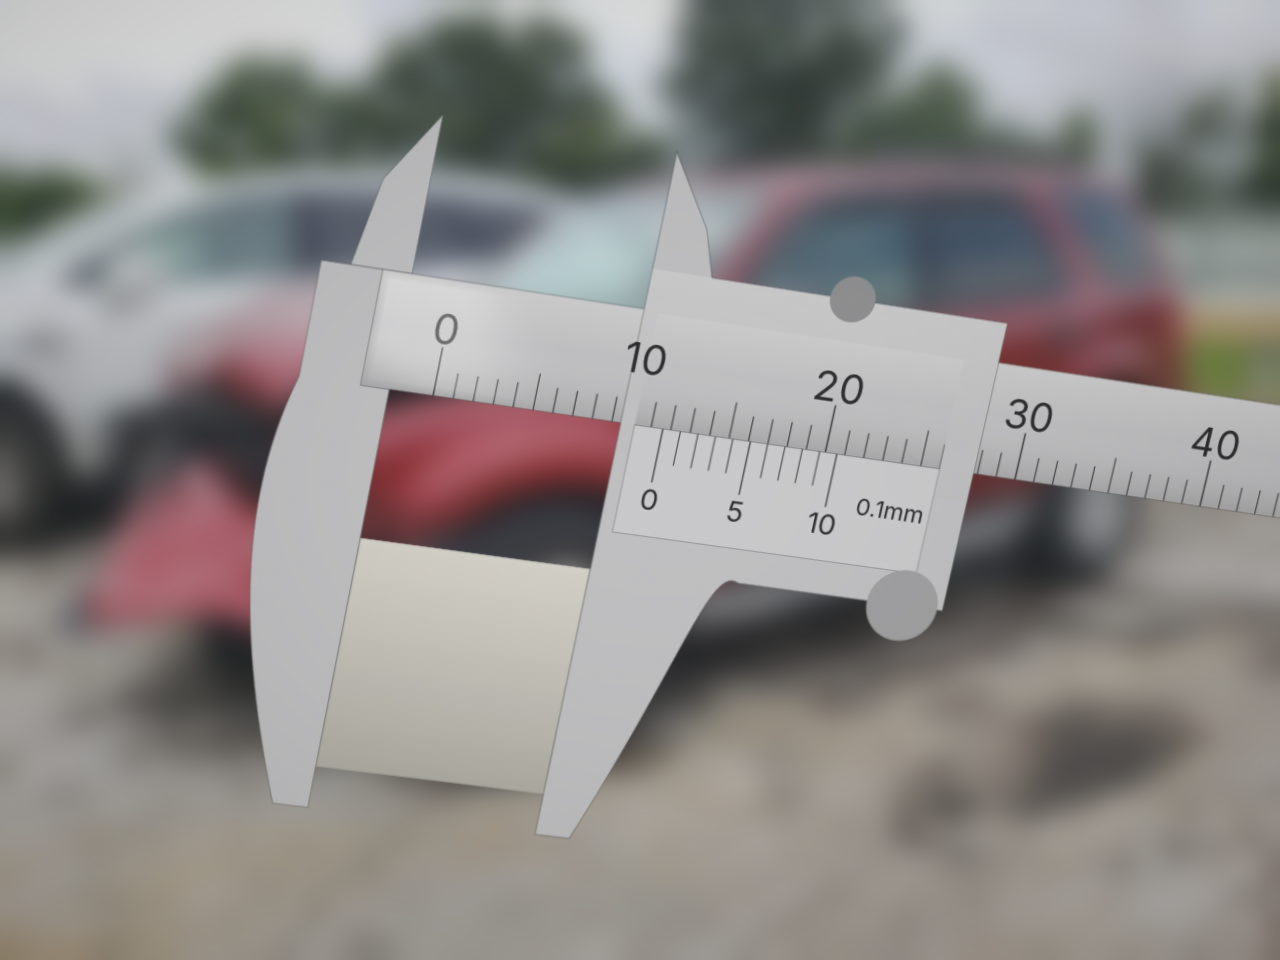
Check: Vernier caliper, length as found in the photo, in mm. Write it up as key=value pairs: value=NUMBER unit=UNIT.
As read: value=11.6 unit=mm
